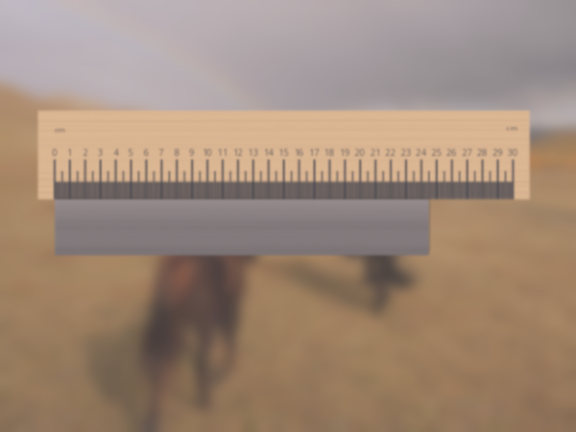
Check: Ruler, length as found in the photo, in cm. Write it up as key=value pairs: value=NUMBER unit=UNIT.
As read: value=24.5 unit=cm
